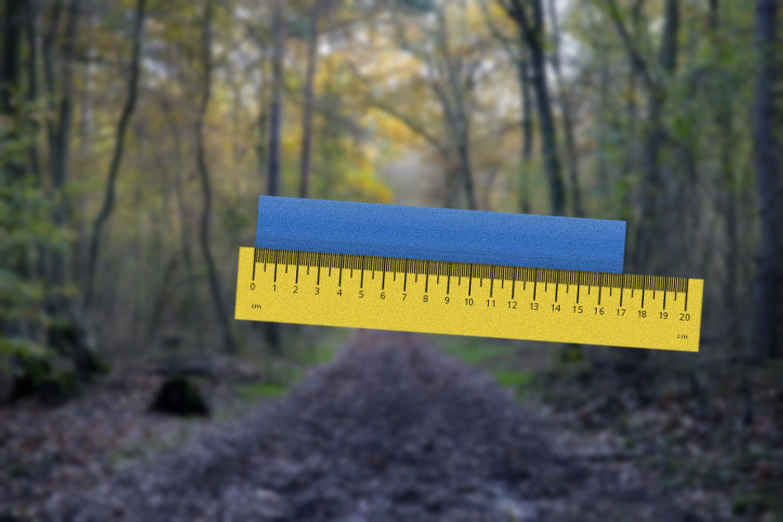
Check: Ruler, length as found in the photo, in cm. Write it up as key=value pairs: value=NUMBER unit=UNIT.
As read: value=17 unit=cm
